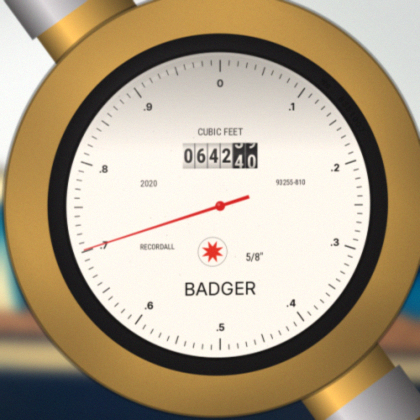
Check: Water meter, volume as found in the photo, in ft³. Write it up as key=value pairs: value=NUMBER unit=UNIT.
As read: value=64239.70 unit=ft³
